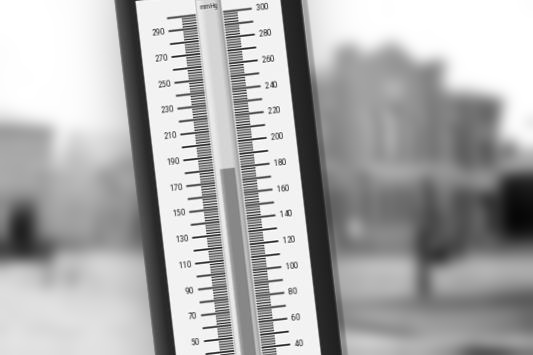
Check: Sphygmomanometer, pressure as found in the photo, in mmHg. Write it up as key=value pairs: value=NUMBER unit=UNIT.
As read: value=180 unit=mmHg
